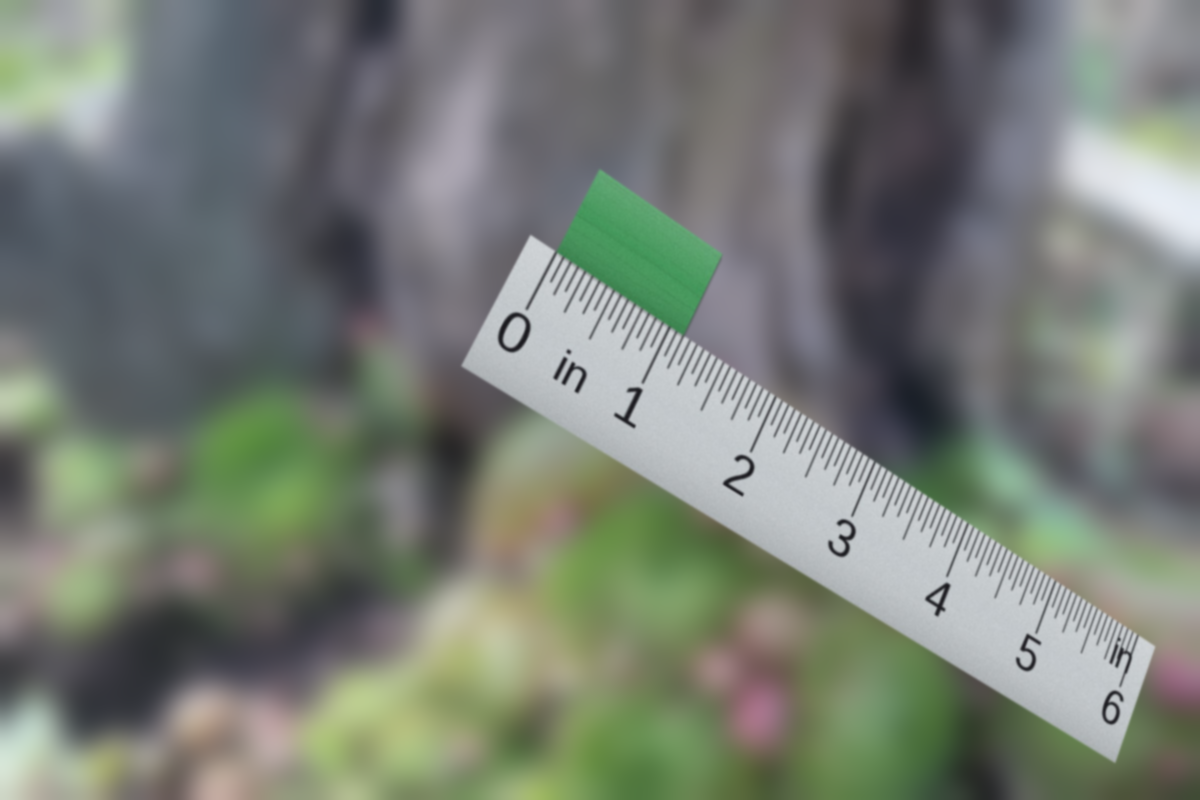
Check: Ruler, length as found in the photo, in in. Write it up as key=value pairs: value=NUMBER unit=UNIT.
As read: value=1.125 unit=in
